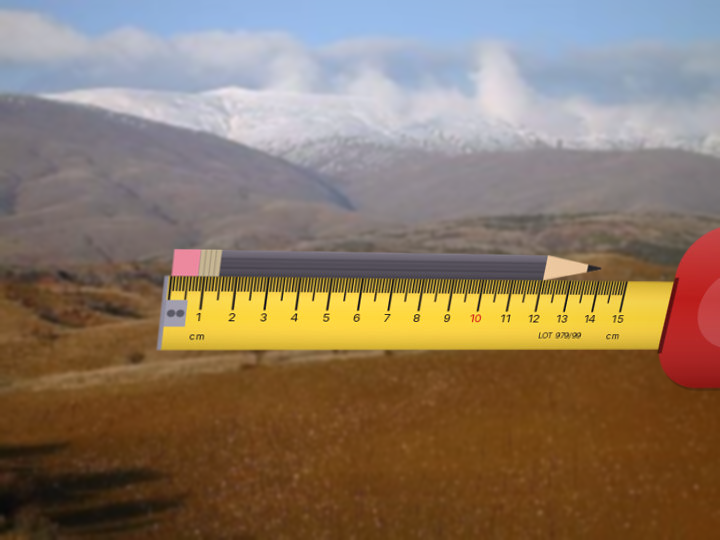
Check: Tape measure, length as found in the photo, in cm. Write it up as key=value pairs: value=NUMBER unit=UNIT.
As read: value=14 unit=cm
